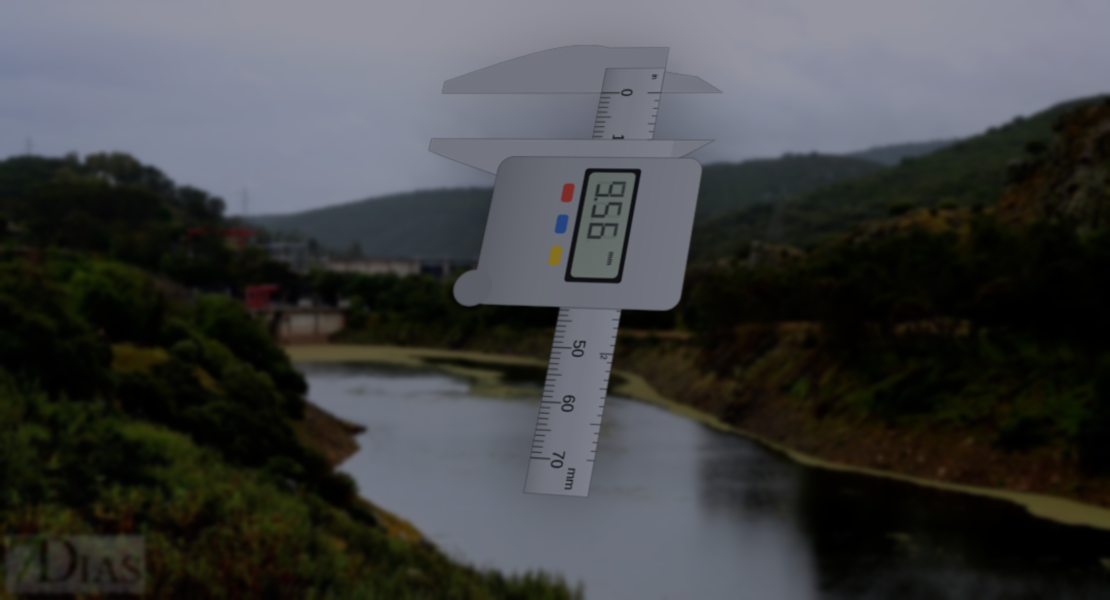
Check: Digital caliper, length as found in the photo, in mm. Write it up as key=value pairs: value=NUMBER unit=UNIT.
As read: value=9.56 unit=mm
